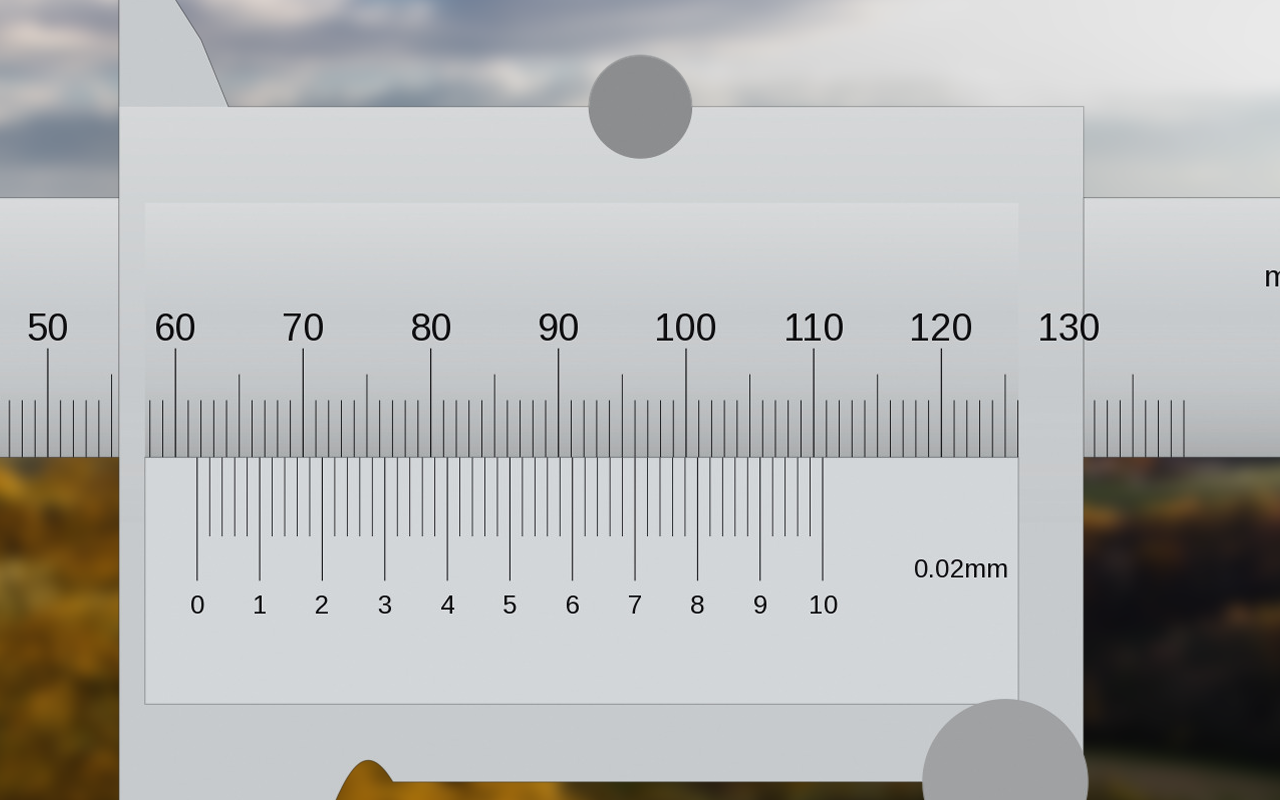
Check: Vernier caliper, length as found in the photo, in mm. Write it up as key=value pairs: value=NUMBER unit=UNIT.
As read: value=61.7 unit=mm
